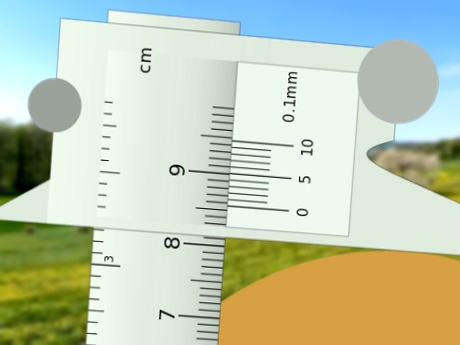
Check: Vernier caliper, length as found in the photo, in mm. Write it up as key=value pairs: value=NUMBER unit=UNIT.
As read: value=85.6 unit=mm
